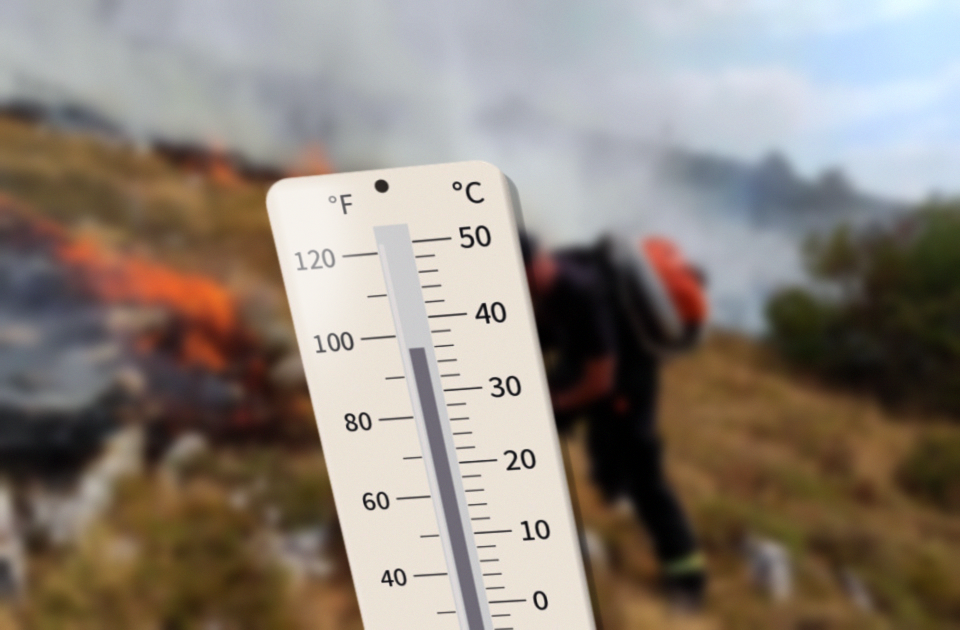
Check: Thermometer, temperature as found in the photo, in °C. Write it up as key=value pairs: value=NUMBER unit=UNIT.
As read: value=36 unit=°C
